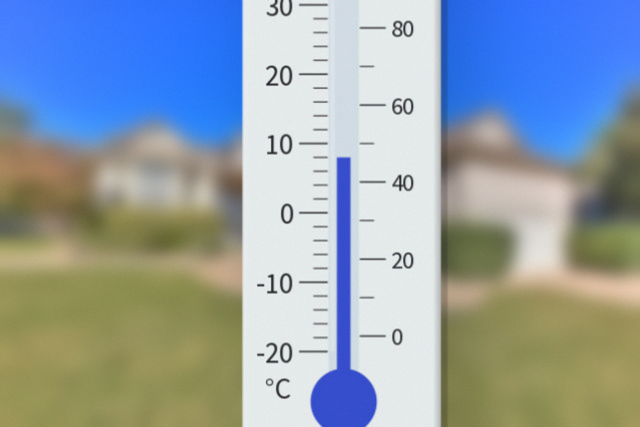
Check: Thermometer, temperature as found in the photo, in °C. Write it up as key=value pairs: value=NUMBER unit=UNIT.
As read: value=8 unit=°C
